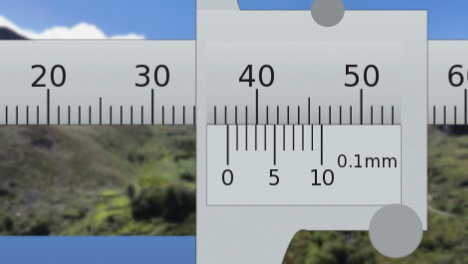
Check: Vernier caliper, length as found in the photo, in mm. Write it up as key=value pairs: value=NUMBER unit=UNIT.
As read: value=37.2 unit=mm
